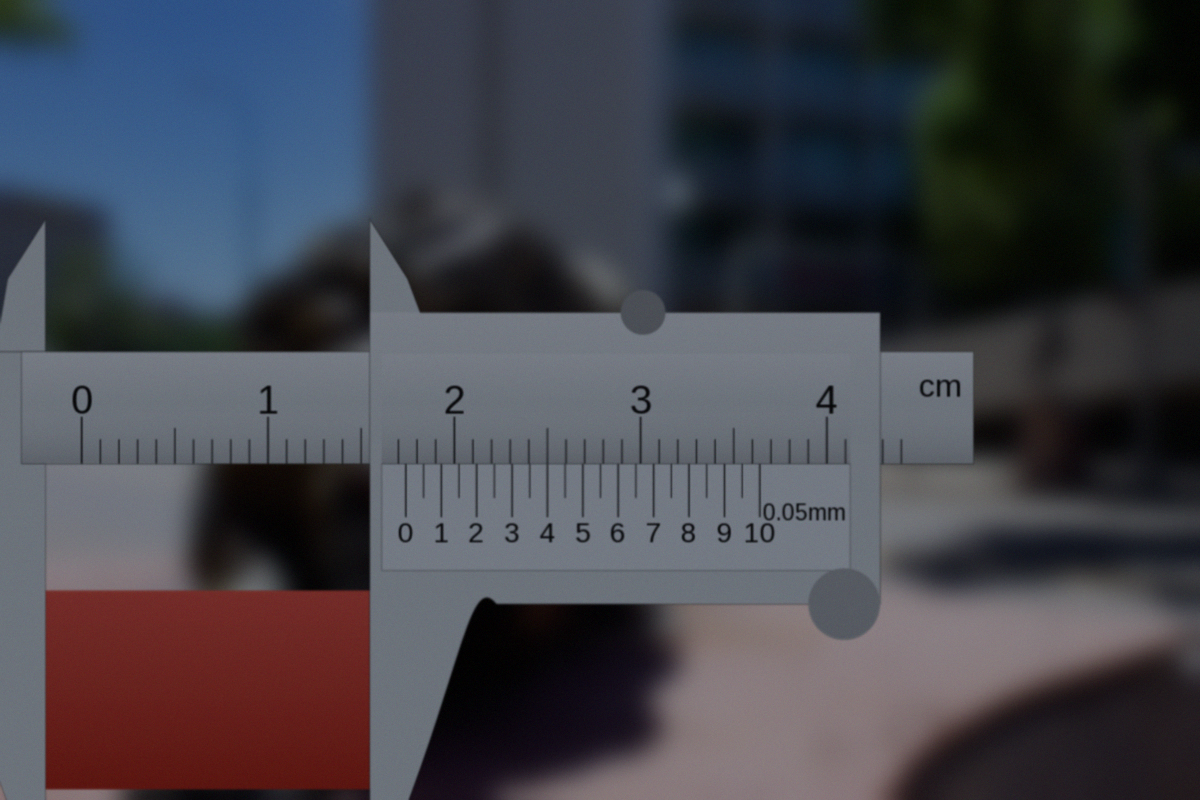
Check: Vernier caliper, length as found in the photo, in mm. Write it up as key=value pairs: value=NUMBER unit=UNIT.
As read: value=17.4 unit=mm
